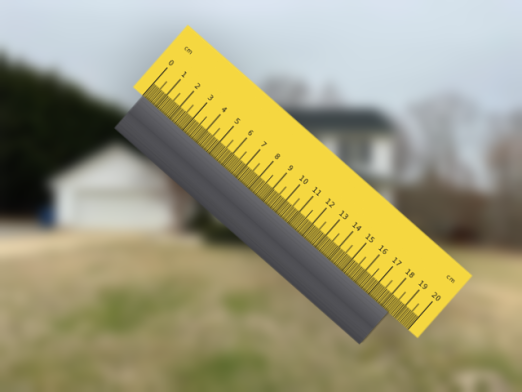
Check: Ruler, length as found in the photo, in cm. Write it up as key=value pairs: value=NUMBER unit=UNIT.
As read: value=18.5 unit=cm
